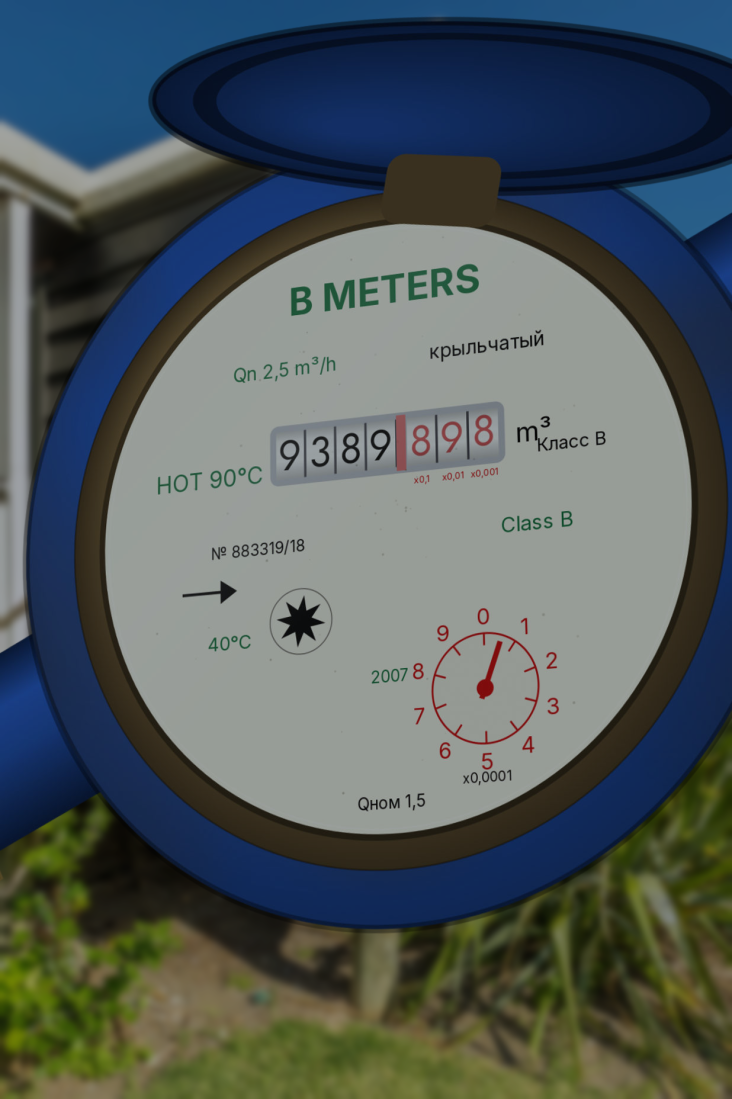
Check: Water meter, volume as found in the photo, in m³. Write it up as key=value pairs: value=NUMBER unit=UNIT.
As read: value=9389.8980 unit=m³
